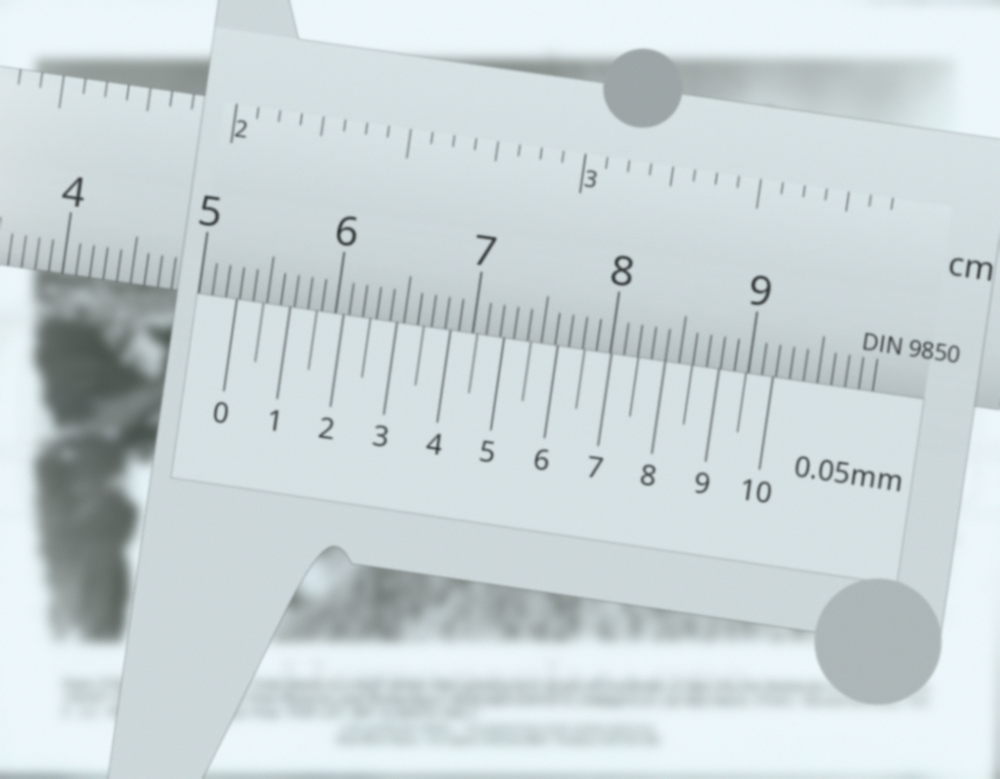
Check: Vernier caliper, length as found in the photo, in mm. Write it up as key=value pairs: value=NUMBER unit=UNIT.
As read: value=52.8 unit=mm
